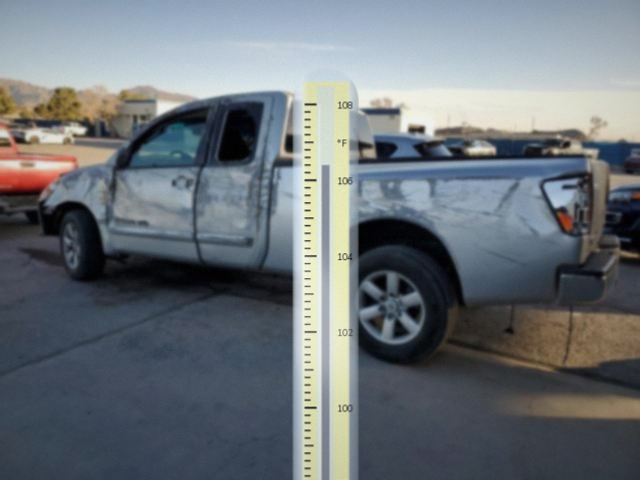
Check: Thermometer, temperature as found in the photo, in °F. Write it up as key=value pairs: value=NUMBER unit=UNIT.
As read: value=106.4 unit=°F
